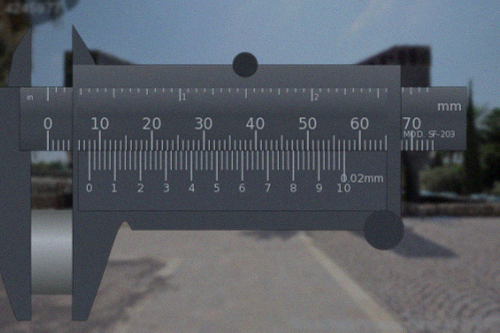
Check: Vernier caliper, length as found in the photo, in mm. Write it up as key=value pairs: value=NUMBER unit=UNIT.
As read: value=8.0 unit=mm
